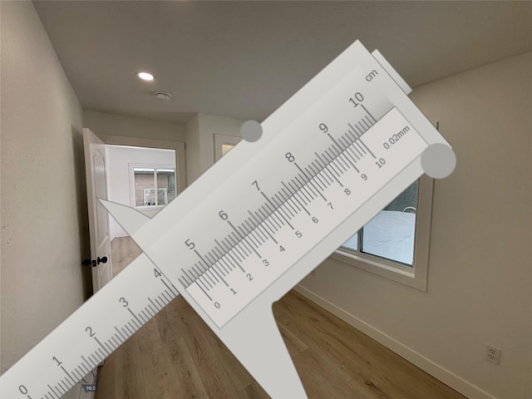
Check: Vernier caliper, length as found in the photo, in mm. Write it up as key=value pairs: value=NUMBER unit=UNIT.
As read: value=45.5 unit=mm
